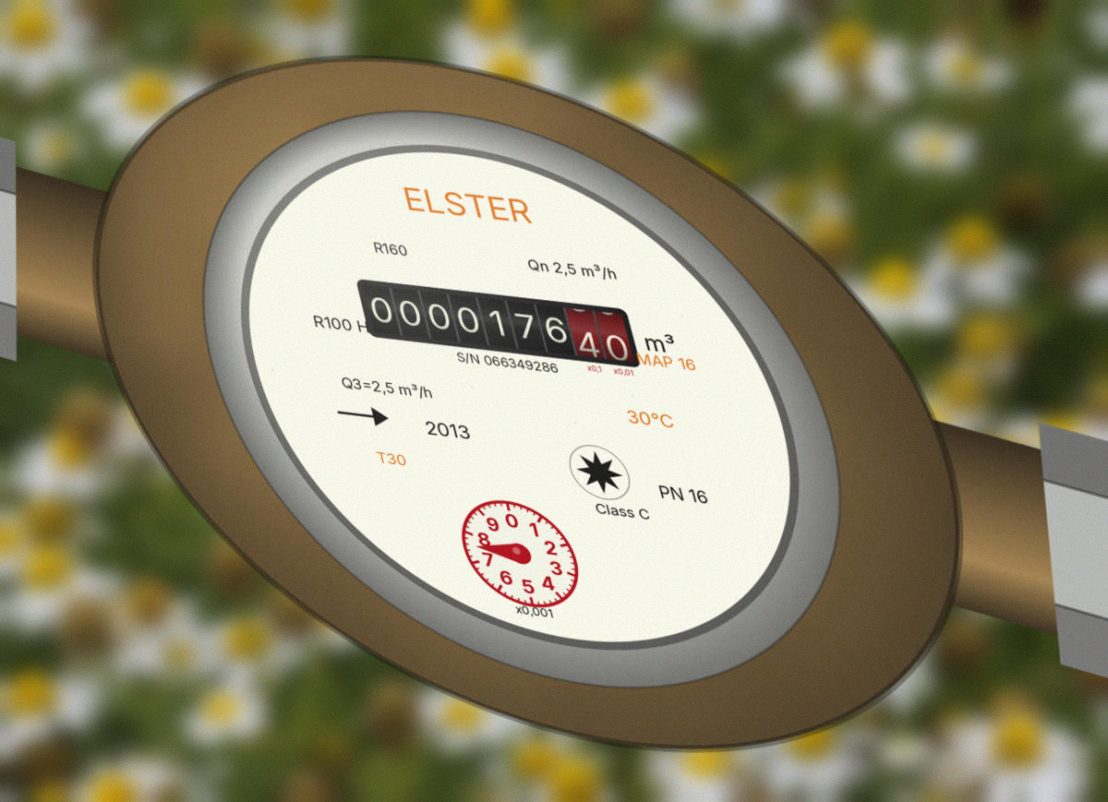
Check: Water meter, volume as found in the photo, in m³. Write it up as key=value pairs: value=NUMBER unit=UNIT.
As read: value=176.397 unit=m³
